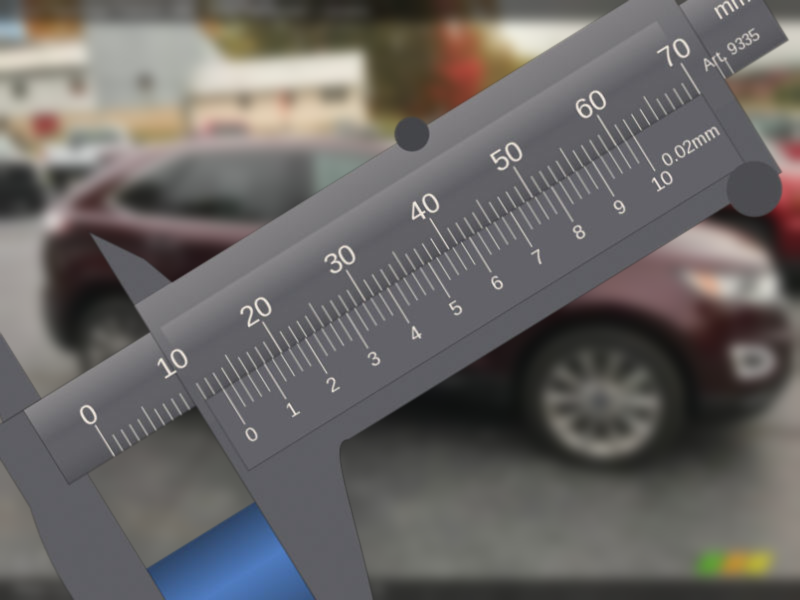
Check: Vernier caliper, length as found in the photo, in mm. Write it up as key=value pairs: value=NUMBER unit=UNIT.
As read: value=13.0 unit=mm
